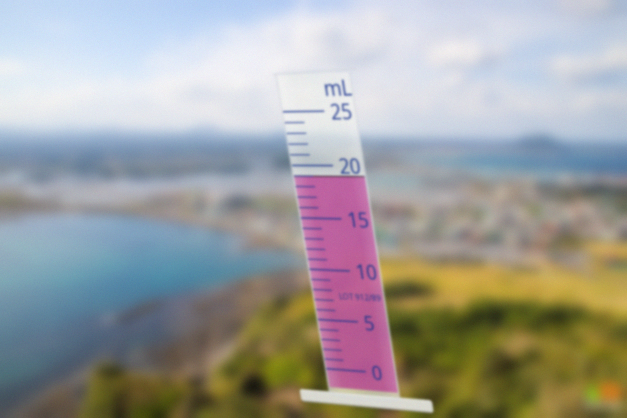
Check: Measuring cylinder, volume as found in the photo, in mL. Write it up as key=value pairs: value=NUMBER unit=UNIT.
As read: value=19 unit=mL
